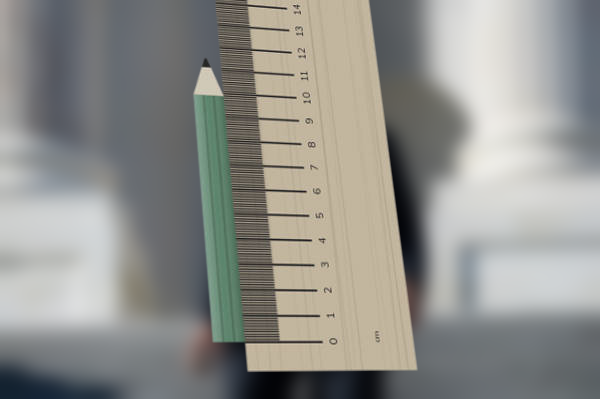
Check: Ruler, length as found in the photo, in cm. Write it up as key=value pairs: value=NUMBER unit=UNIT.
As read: value=11.5 unit=cm
